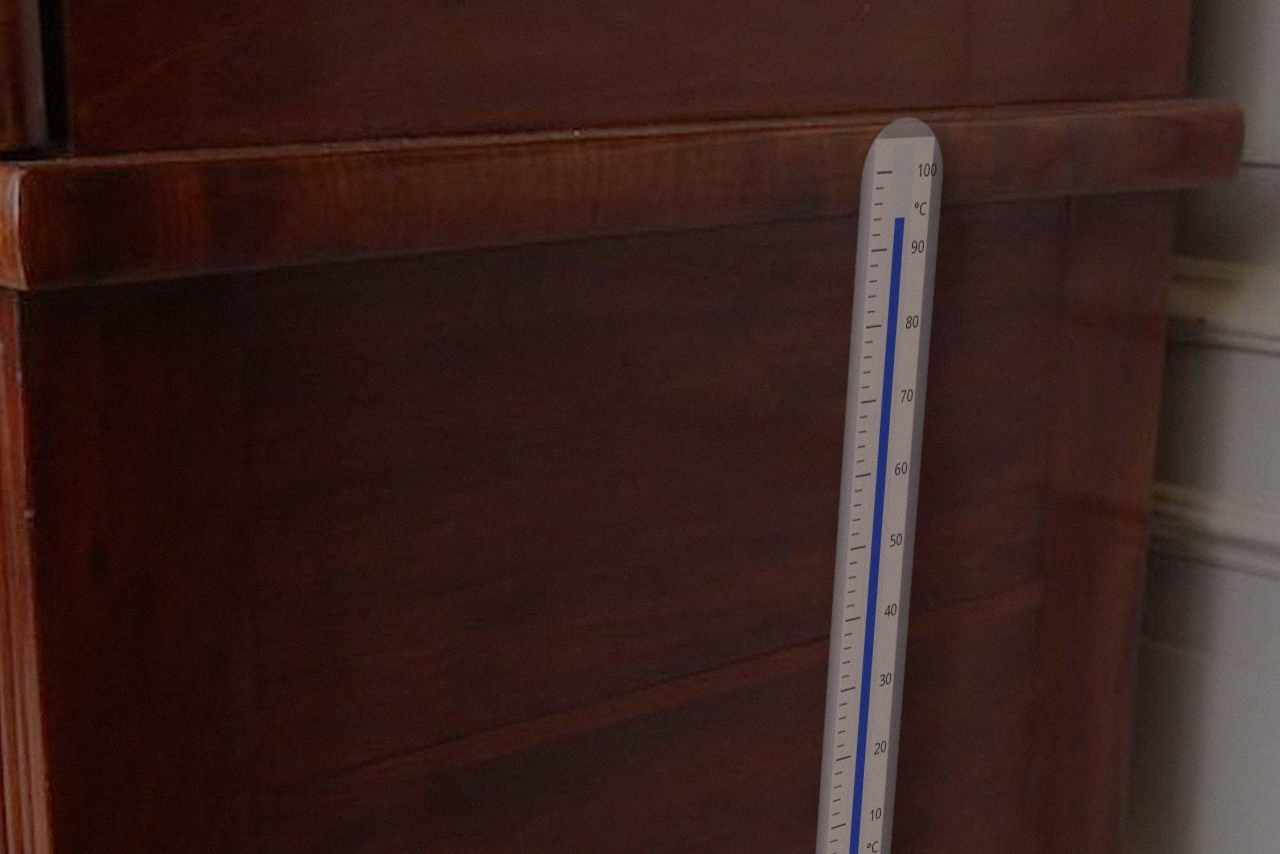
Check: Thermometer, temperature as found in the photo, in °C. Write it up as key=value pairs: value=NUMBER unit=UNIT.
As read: value=94 unit=°C
